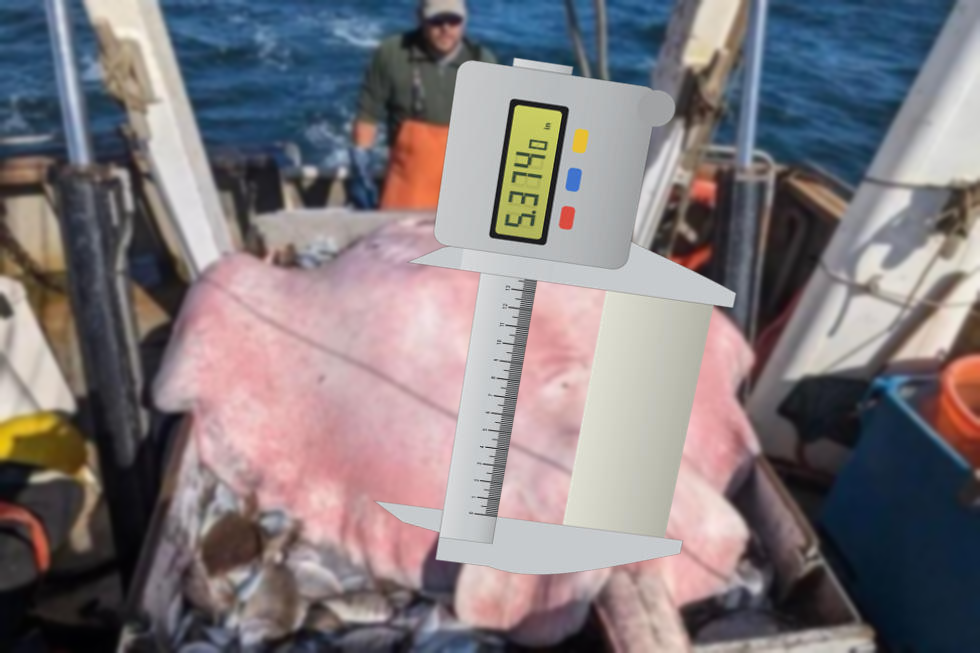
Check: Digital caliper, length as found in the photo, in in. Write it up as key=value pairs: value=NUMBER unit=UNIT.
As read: value=5.3740 unit=in
